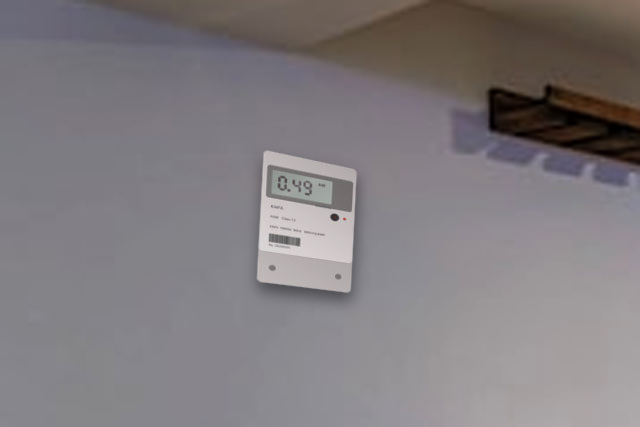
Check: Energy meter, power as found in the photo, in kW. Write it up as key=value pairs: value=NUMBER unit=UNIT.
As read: value=0.49 unit=kW
